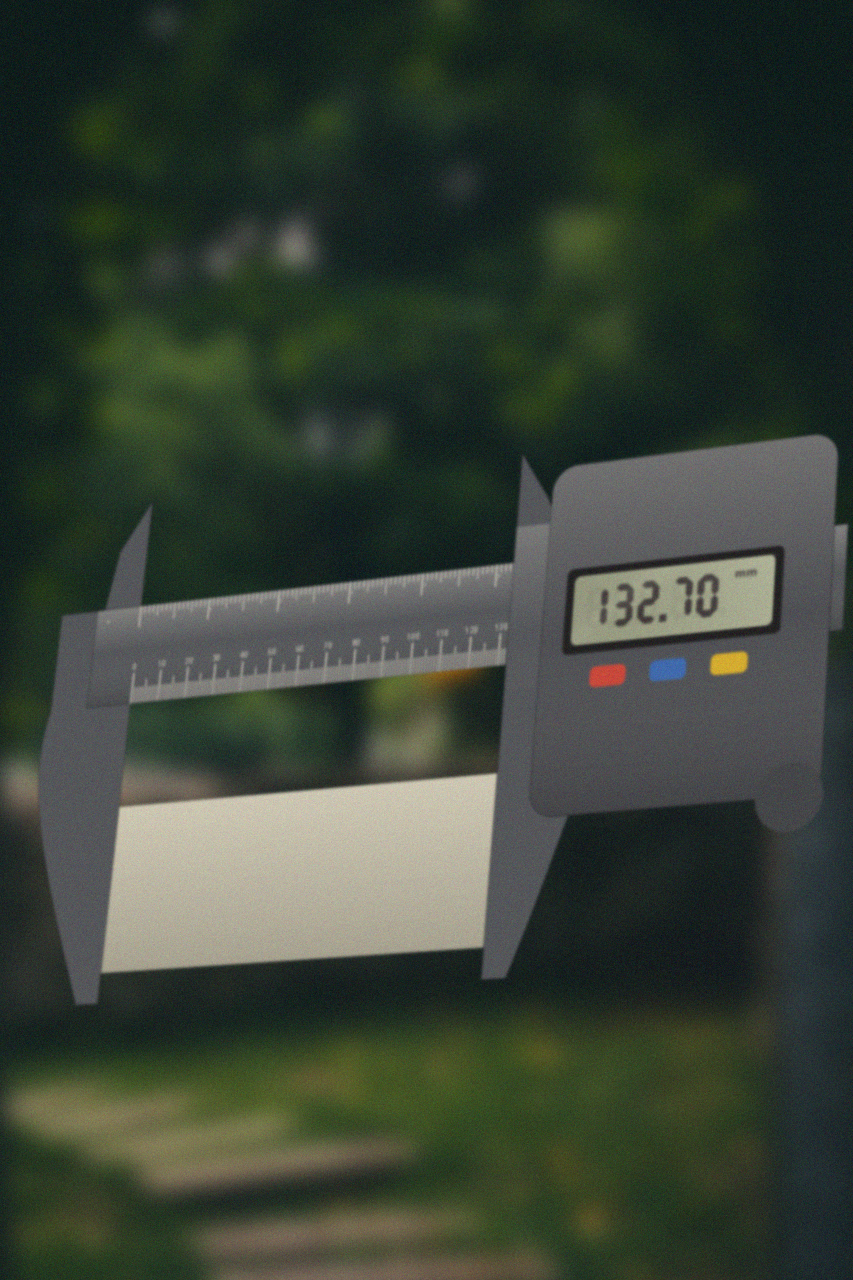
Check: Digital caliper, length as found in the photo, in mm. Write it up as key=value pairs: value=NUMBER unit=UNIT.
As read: value=132.70 unit=mm
